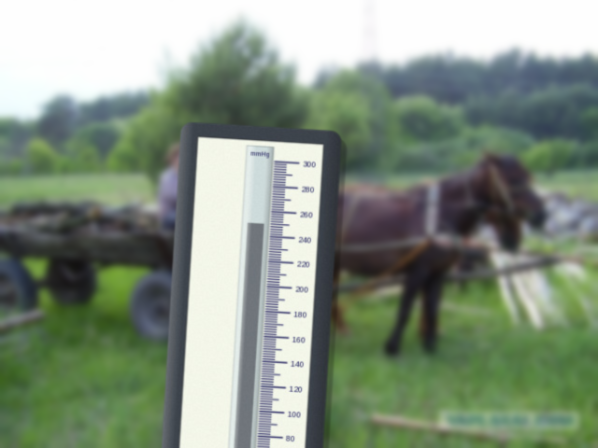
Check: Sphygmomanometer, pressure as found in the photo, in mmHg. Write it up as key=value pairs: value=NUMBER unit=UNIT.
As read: value=250 unit=mmHg
